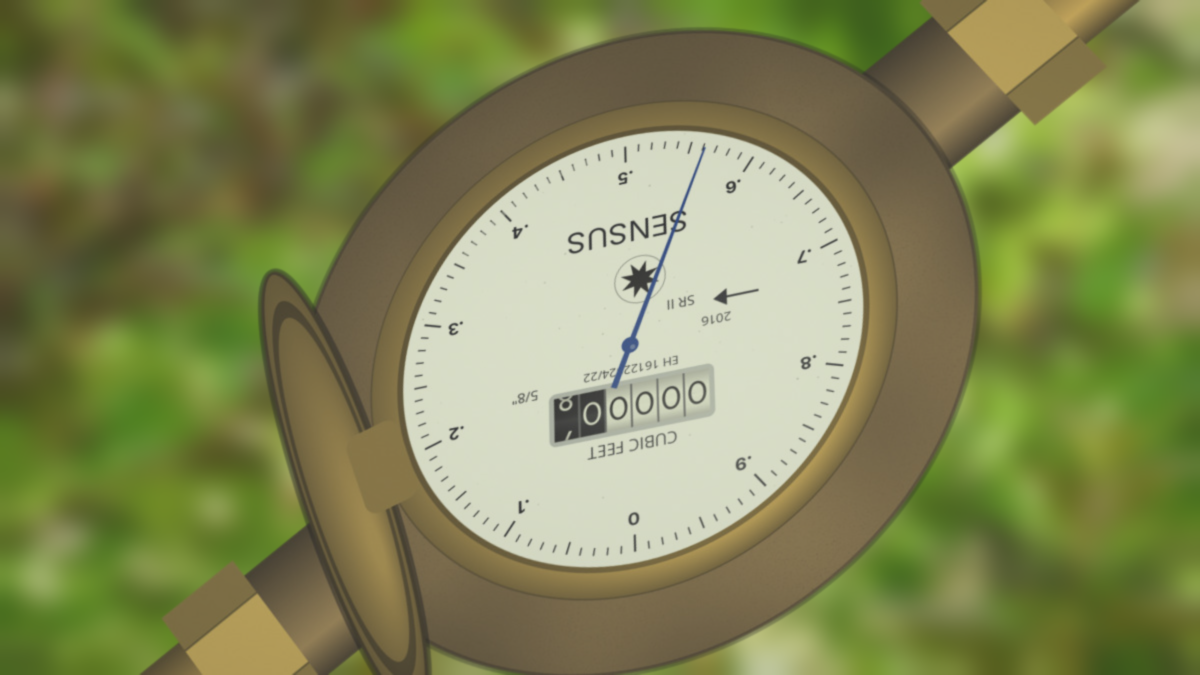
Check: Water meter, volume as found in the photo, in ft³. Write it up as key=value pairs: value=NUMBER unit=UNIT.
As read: value=7.56 unit=ft³
